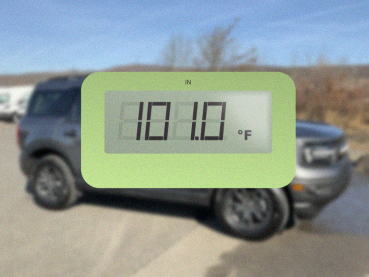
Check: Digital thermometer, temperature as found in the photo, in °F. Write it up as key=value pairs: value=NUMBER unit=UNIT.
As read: value=101.0 unit=°F
